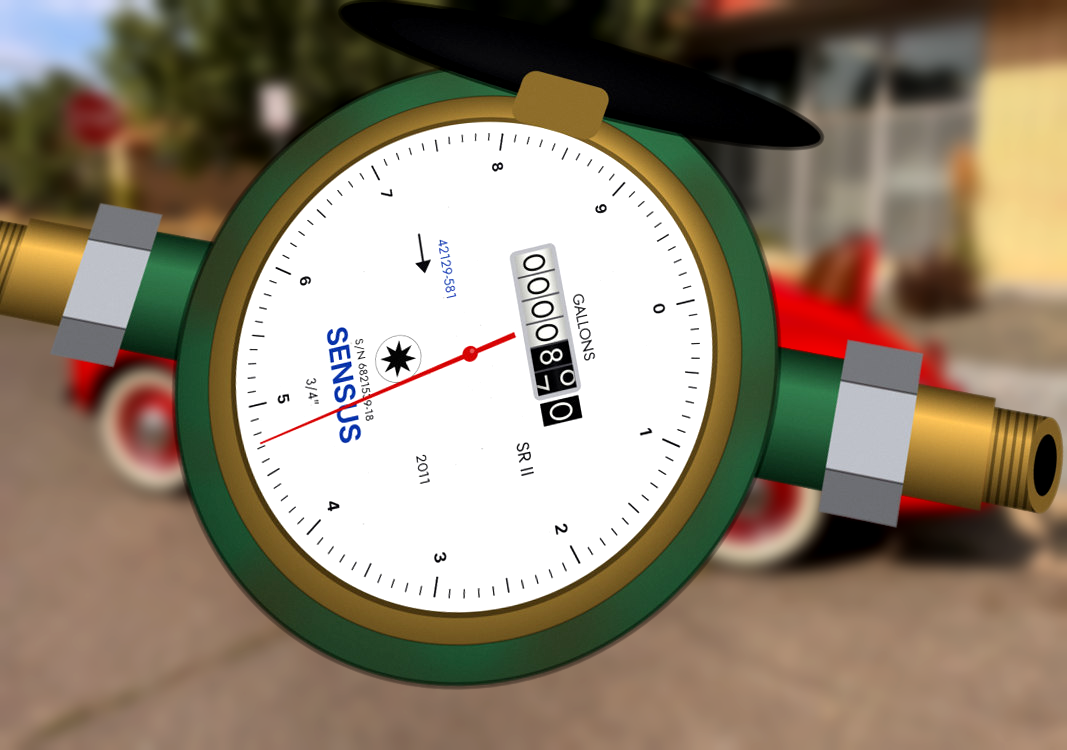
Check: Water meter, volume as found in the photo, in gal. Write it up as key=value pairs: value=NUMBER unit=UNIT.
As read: value=864.7 unit=gal
